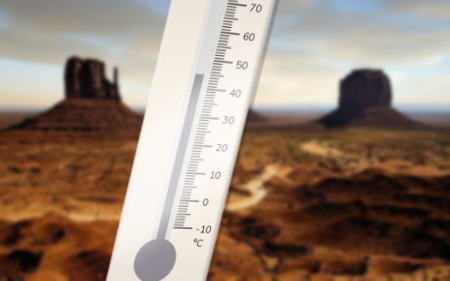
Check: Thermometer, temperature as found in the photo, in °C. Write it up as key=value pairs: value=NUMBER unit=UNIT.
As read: value=45 unit=°C
